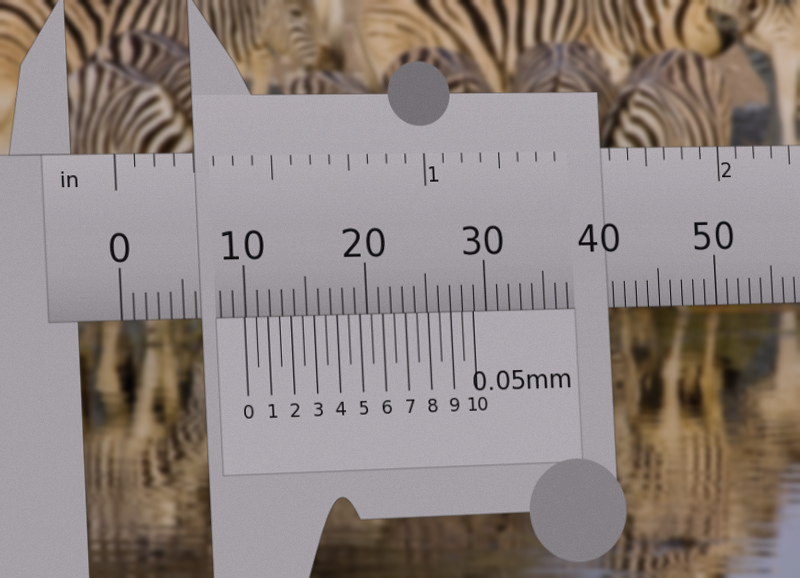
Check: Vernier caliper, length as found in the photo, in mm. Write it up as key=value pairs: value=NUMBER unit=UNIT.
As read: value=9.9 unit=mm
